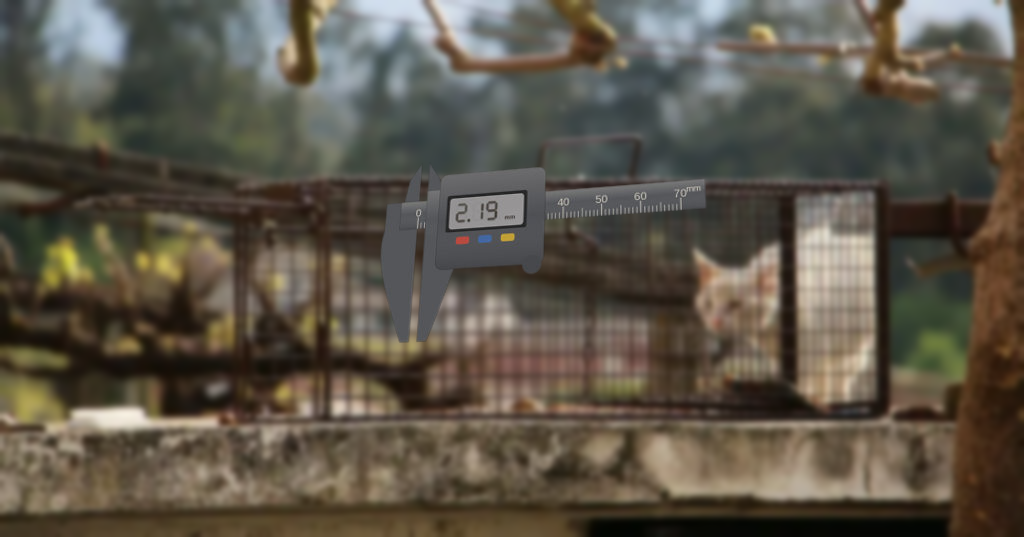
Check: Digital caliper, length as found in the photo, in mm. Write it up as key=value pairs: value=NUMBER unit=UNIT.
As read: value=2.19 unit=mm
